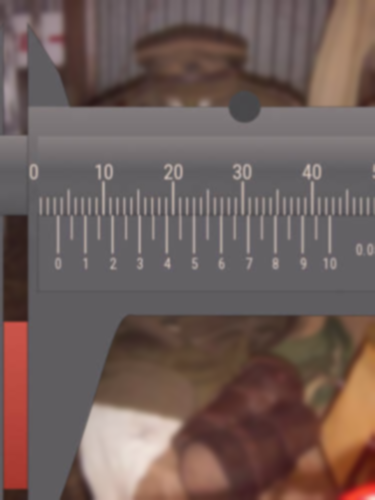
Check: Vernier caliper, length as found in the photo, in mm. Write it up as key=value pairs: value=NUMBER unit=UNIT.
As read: value=3.5 unit=mm
